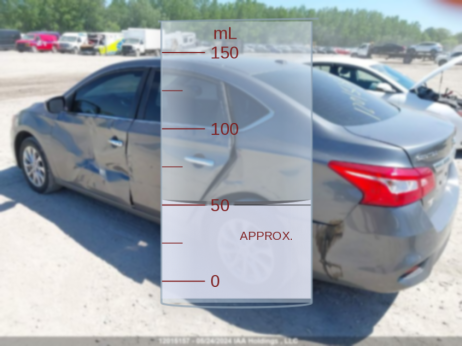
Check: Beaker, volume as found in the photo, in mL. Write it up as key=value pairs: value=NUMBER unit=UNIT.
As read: value=50 unit=mL
